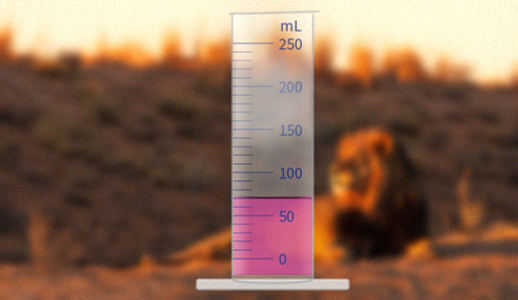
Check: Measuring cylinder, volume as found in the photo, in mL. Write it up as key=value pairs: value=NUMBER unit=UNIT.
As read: value=70 unit=mL
